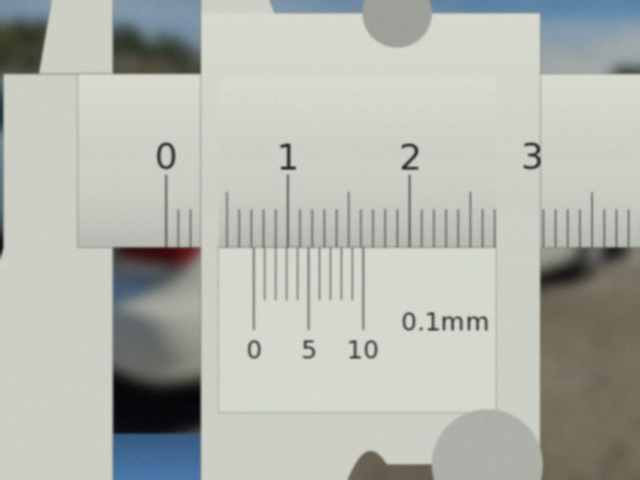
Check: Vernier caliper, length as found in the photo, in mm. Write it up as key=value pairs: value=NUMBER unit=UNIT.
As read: value=7.2 unit=mm
